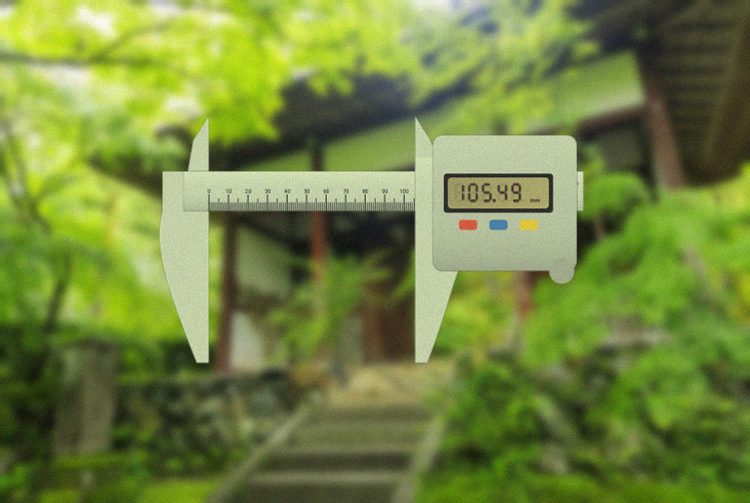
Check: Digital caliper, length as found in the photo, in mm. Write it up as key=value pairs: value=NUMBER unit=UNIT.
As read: value=105.49 unit=mm
